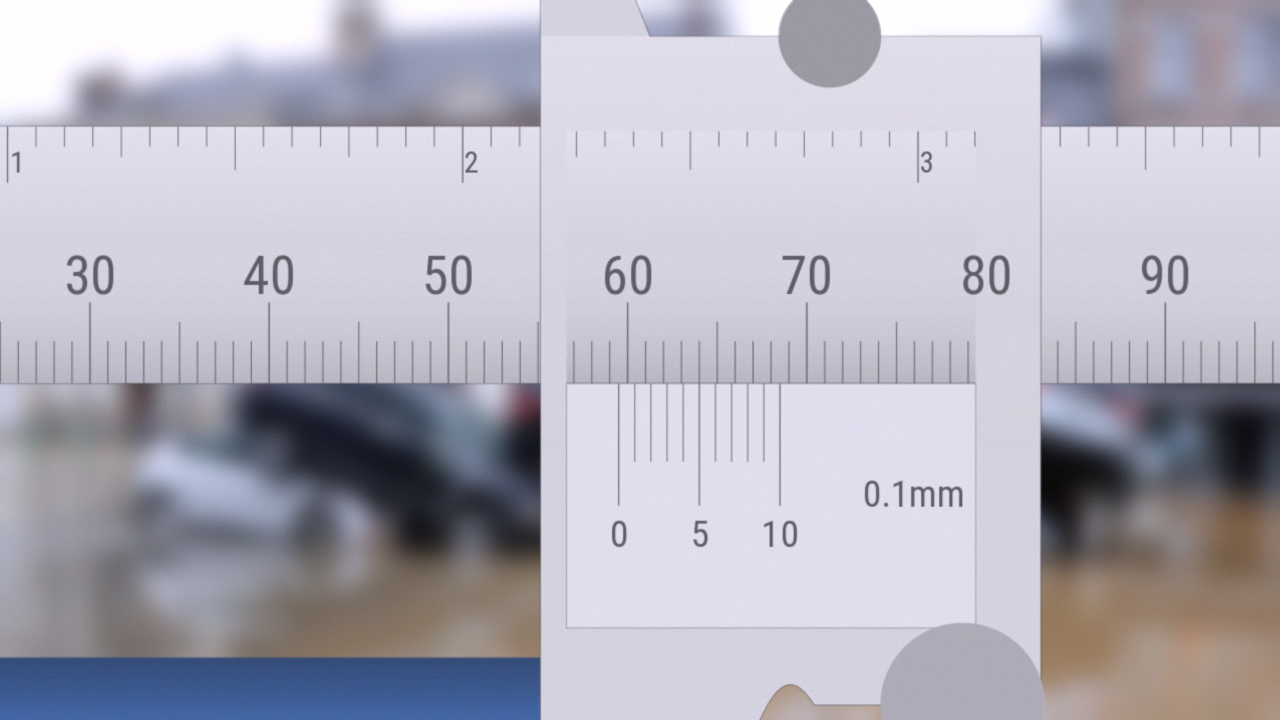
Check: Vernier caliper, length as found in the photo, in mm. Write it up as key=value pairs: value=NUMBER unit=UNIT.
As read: value=59.5 unit=mm
